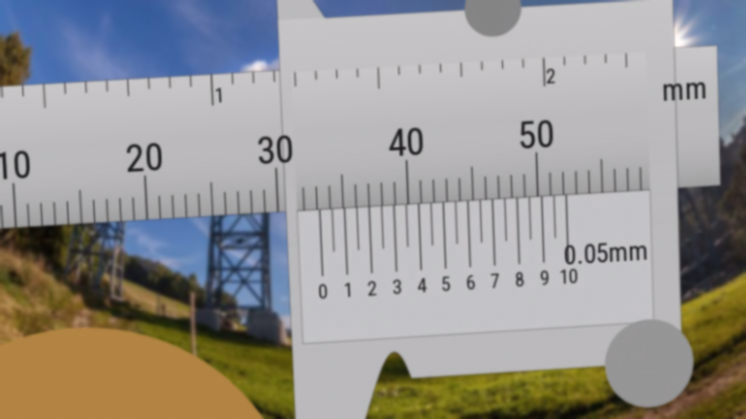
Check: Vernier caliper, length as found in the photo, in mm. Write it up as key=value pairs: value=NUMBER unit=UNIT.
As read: value=33.2 unit=mm
